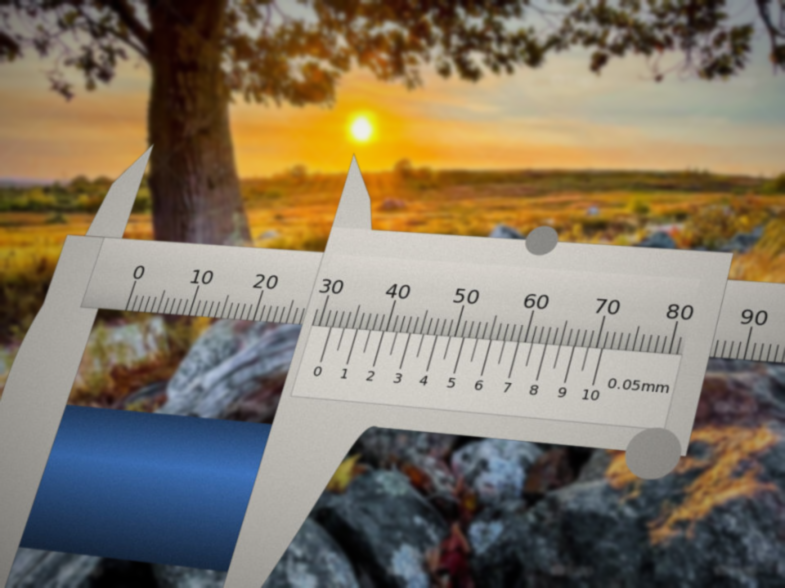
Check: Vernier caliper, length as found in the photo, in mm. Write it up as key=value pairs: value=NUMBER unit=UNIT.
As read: value=31.8 unit=mm
